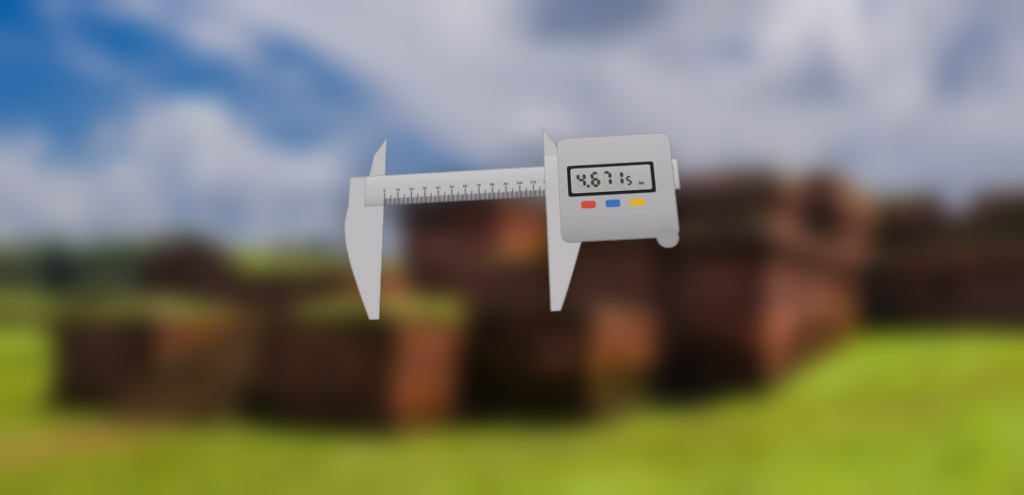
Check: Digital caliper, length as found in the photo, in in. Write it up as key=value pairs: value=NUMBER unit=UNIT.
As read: value=4.6715 unit=in
